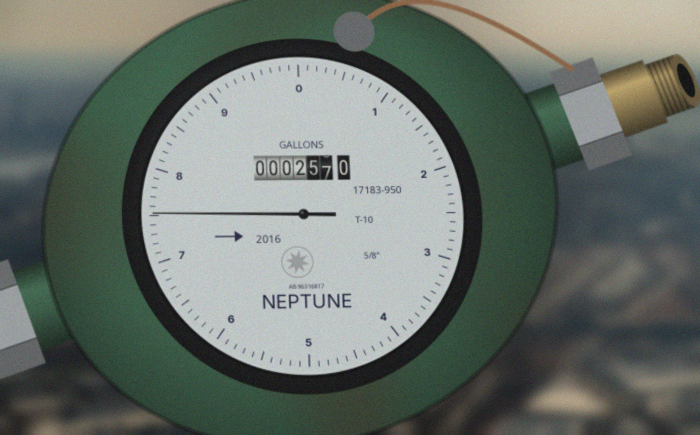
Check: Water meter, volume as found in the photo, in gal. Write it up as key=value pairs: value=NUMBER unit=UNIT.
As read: value=2567.5 unit=gal
